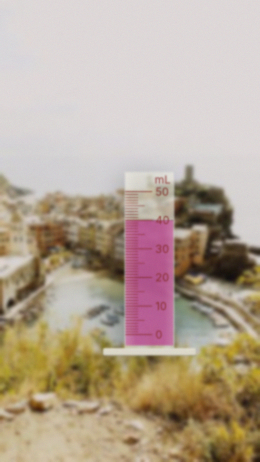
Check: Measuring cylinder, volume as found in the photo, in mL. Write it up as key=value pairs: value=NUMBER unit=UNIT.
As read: value=40 unit=mL
